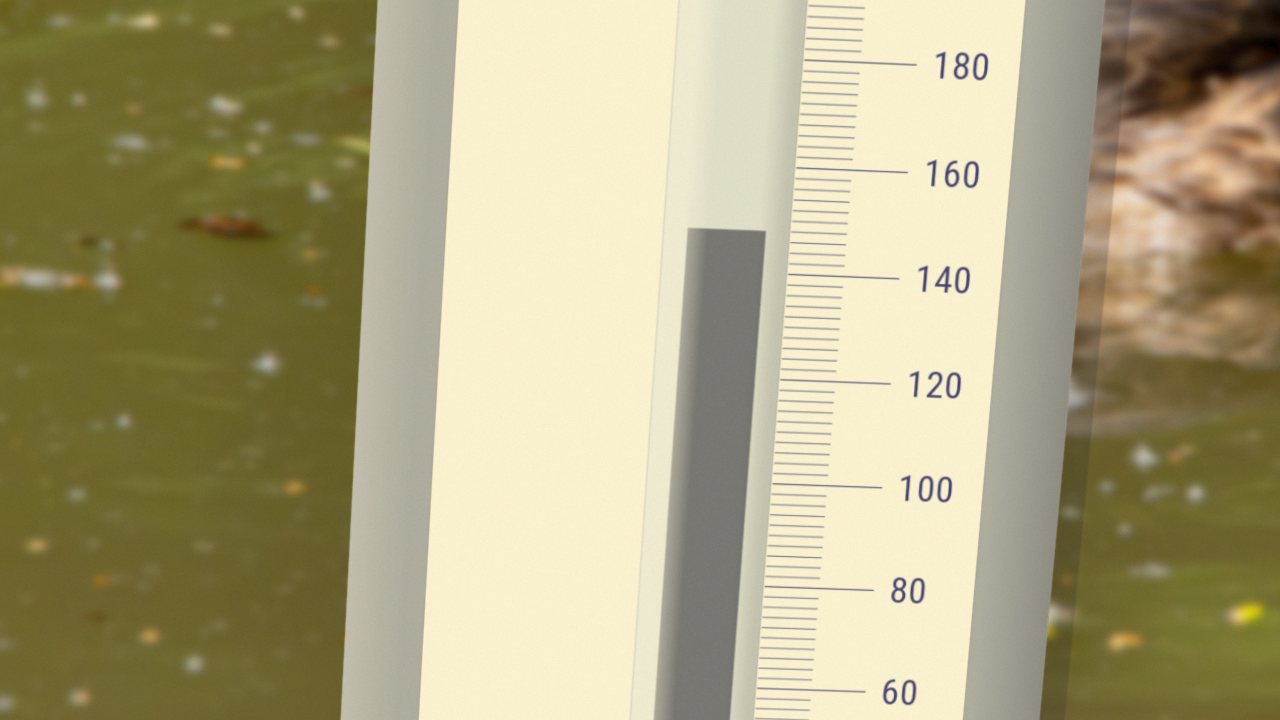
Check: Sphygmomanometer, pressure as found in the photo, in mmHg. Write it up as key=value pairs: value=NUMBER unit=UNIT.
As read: value=148 unit=mmHg
